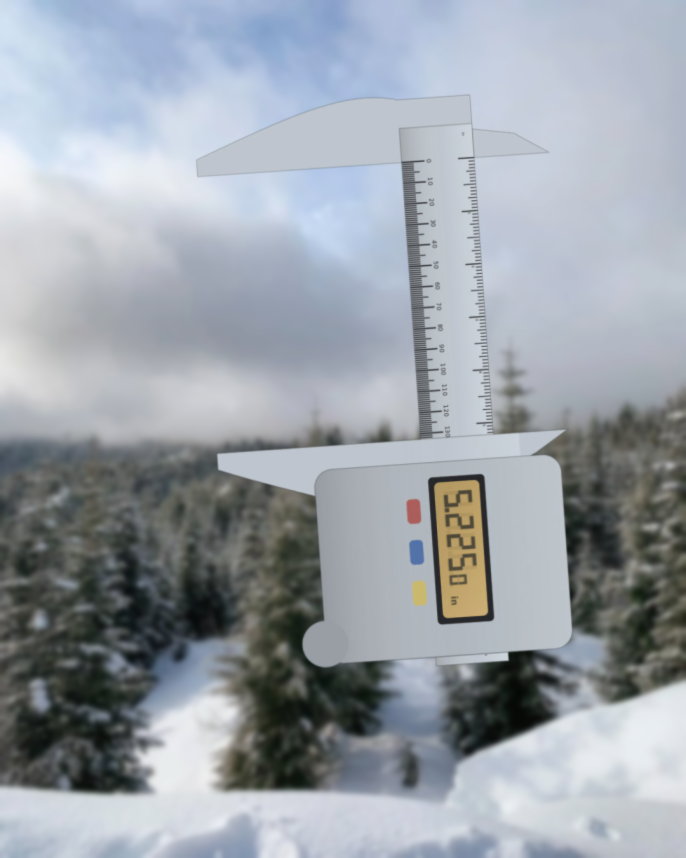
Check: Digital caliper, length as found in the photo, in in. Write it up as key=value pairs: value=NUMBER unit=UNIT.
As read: value=5.2250 unit=in
